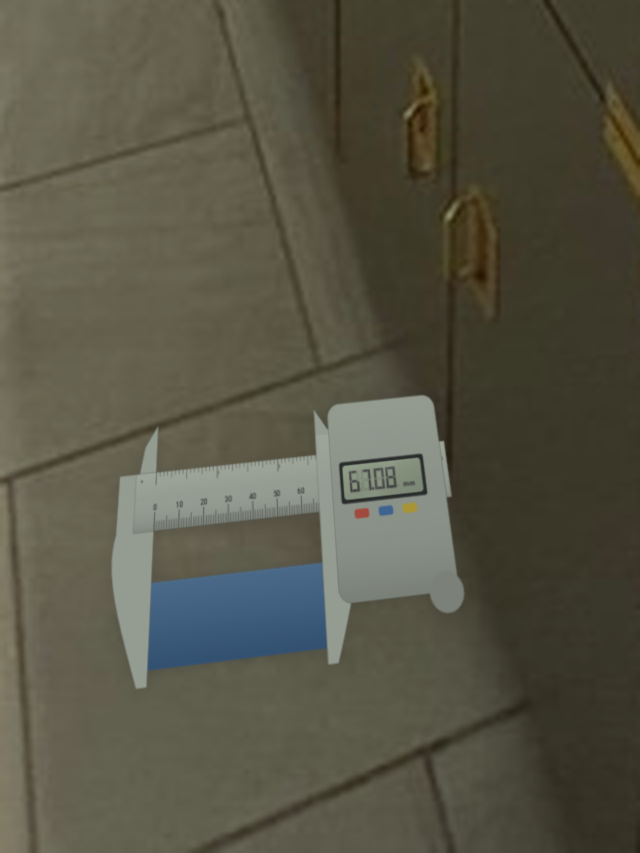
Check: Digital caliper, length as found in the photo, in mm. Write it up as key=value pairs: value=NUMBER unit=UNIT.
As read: value=67.08 unit=mm
